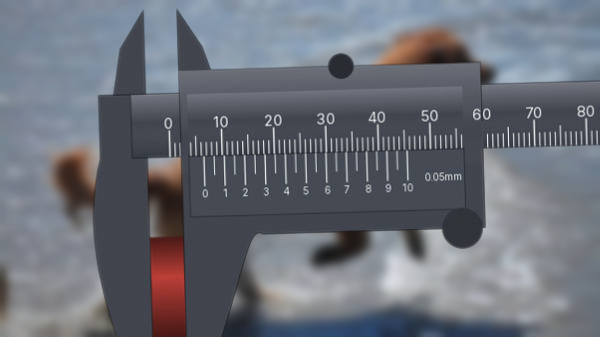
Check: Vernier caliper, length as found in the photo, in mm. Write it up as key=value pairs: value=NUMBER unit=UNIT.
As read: value=6.5 unit=mm
